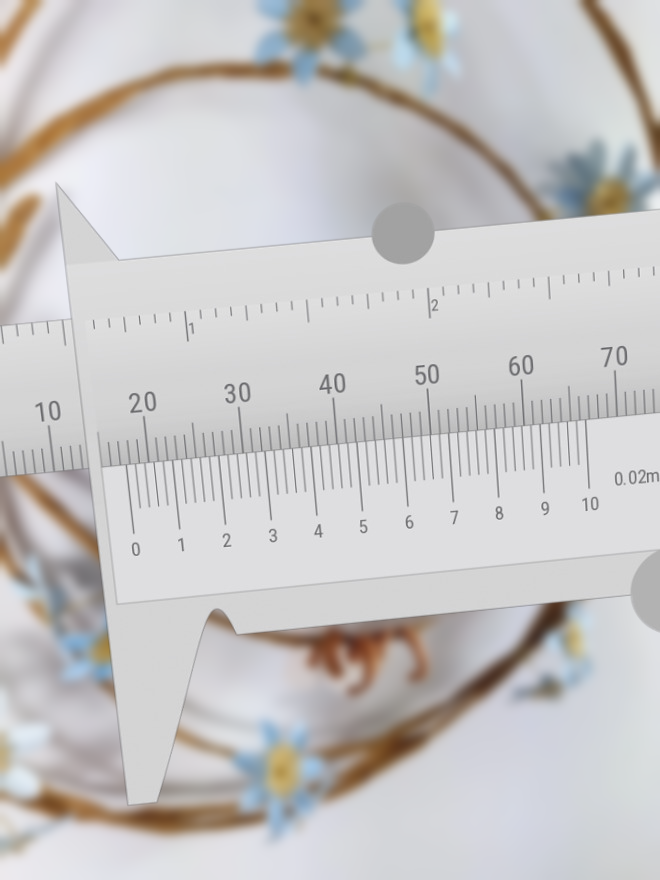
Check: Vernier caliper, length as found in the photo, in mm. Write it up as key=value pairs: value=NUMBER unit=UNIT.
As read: value=17.6 unit=mm
